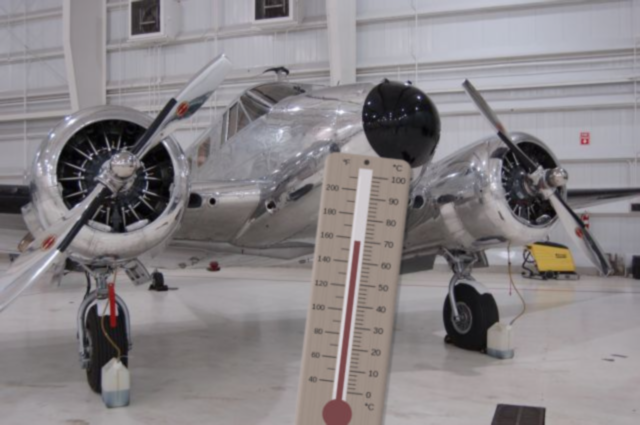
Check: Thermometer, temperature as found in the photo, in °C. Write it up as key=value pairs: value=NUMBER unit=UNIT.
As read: value=70 unit=°C
